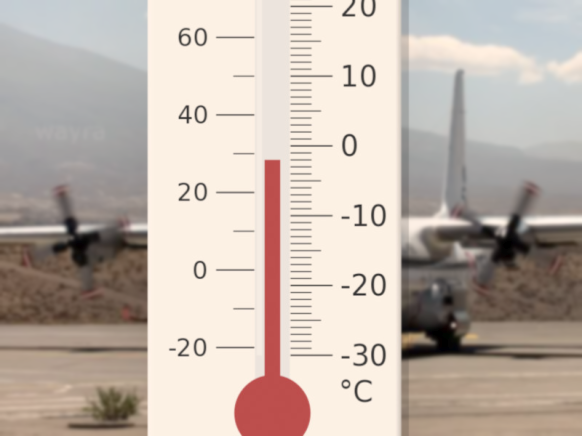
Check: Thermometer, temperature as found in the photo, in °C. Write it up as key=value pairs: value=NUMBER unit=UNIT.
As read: value=-2 unit=°C
